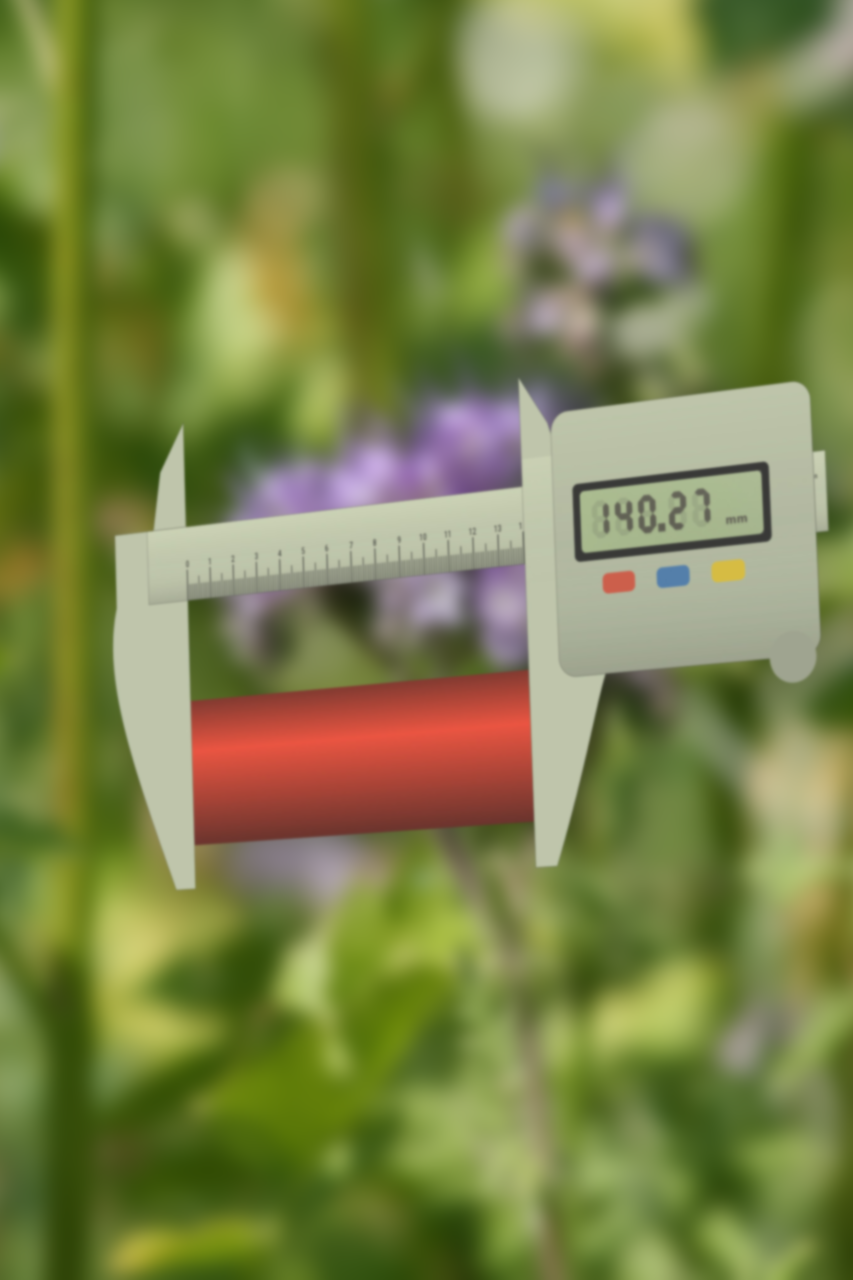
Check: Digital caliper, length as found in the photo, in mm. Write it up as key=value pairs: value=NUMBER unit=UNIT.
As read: value=140.27 unit=mm
